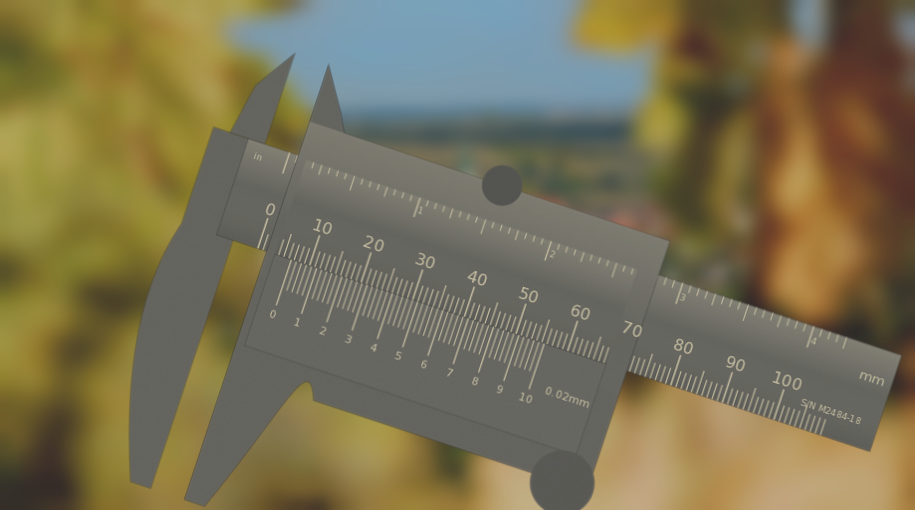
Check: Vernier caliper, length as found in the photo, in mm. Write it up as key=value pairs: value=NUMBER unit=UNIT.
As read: value=6.5 unit=mm
